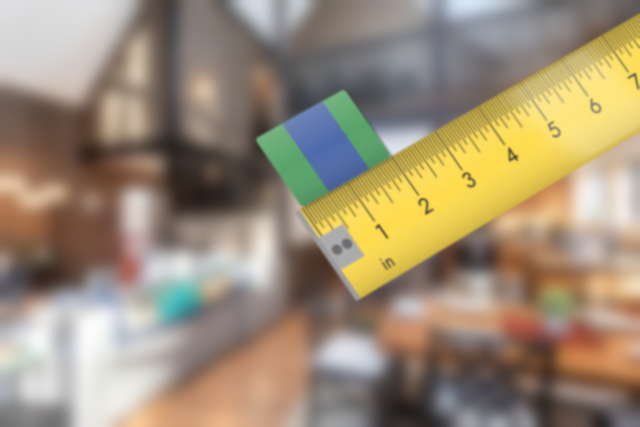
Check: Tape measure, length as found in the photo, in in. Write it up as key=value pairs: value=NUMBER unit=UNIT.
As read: value=2 unit=in
